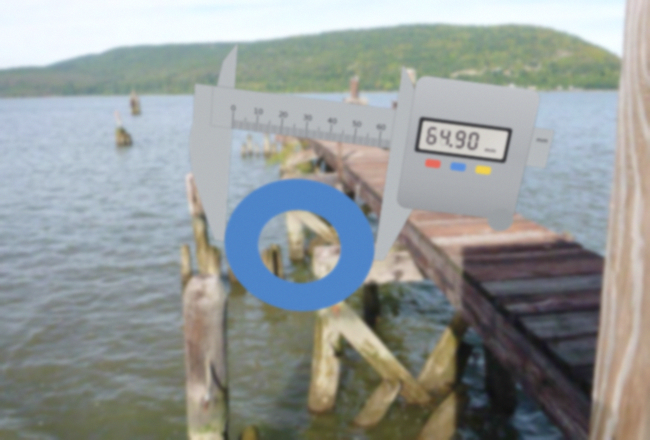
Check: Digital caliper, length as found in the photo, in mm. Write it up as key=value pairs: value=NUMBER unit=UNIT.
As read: value=64.90 unit=mm
